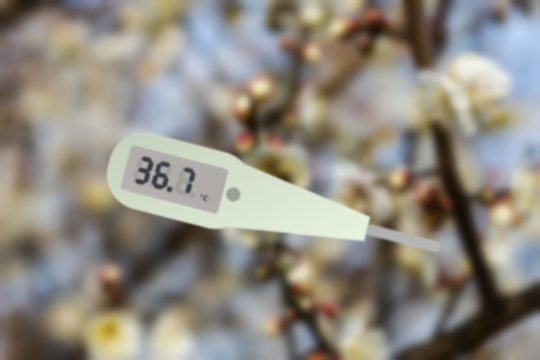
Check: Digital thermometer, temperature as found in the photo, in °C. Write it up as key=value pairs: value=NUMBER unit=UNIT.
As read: value=36.7 unit=°C
